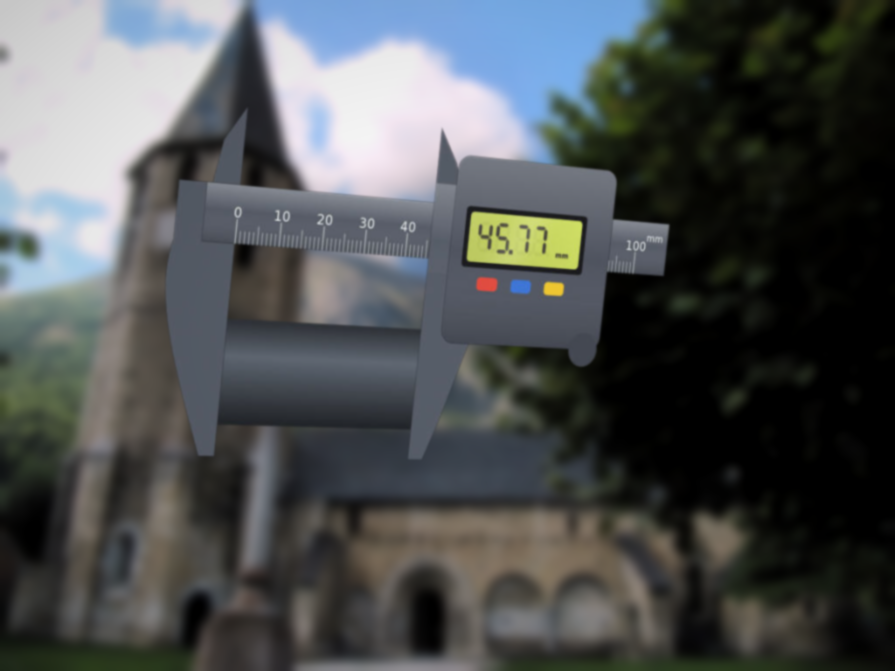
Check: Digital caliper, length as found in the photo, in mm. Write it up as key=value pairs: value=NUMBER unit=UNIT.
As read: value=45.77 unit=mm
